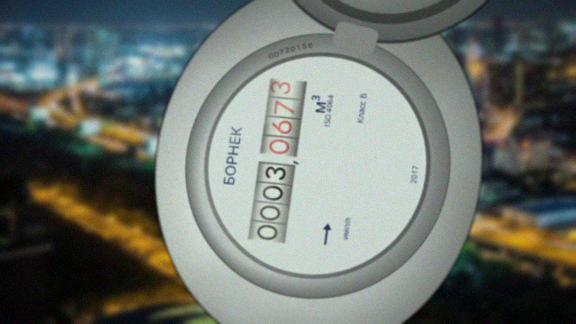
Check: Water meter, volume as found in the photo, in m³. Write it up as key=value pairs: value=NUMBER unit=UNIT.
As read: value=3.0673 unit=m³
